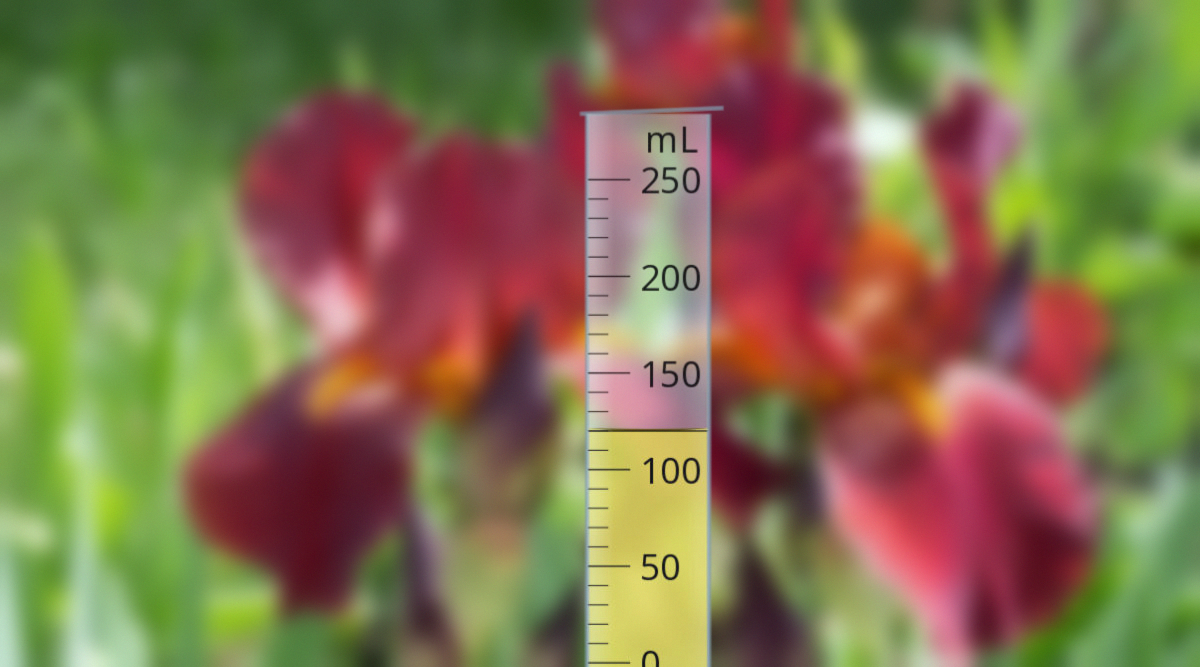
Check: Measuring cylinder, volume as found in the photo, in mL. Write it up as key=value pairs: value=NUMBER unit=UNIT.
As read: value=120 unit=mL
